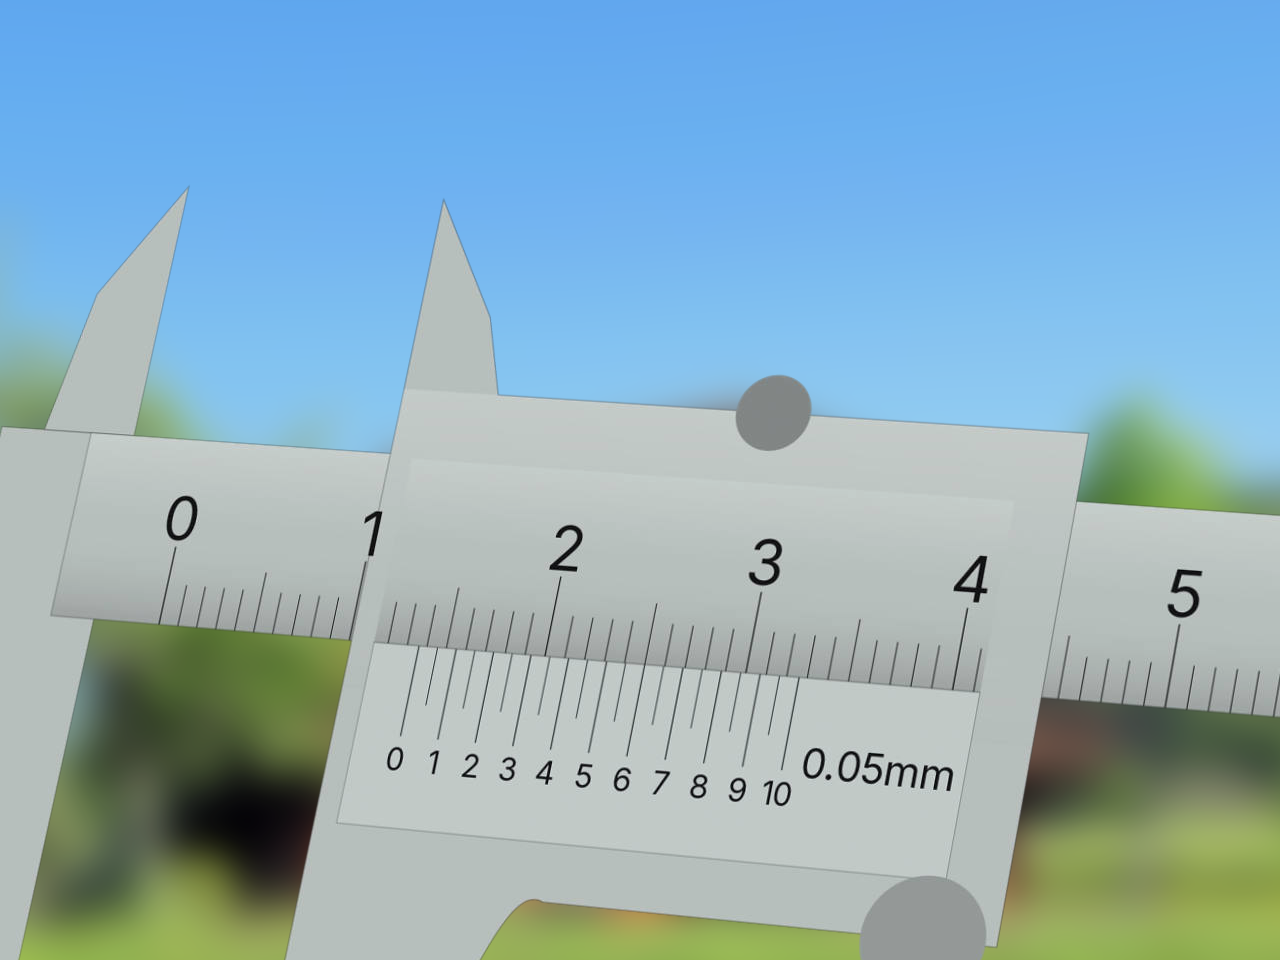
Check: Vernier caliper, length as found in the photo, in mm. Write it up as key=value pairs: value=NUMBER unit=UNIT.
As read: value=13.6 unit=mm
